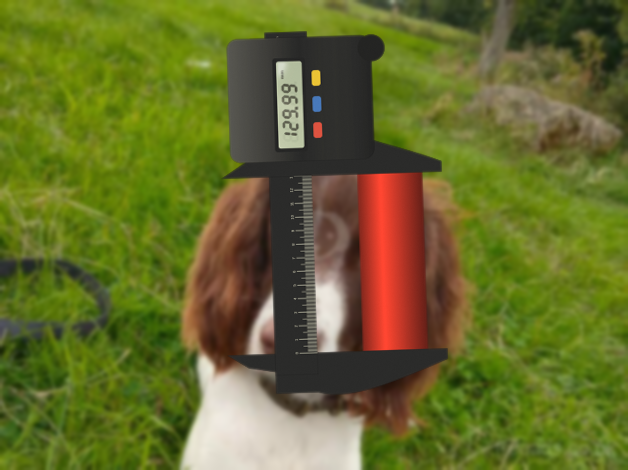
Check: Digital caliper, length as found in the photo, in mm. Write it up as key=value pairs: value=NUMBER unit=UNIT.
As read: value=129.99 unit=mm
